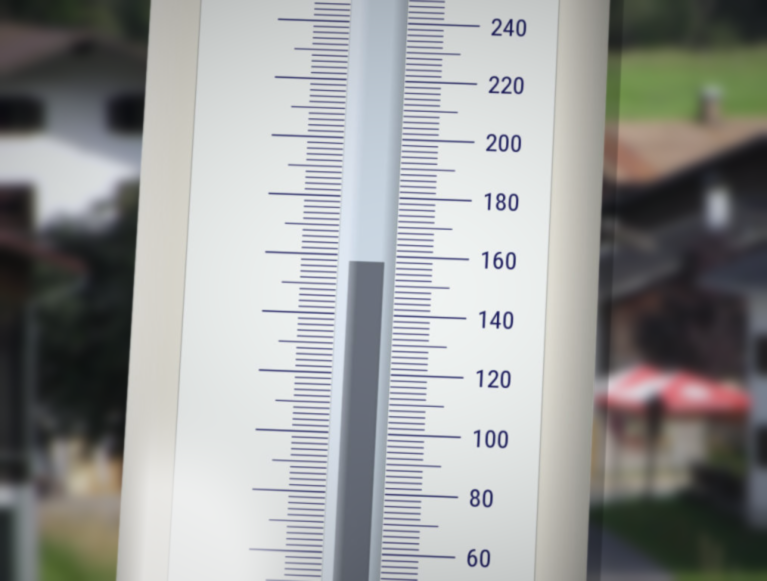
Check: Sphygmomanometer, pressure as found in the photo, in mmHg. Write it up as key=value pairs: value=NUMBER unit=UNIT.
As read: value=158 unit=mmHg
